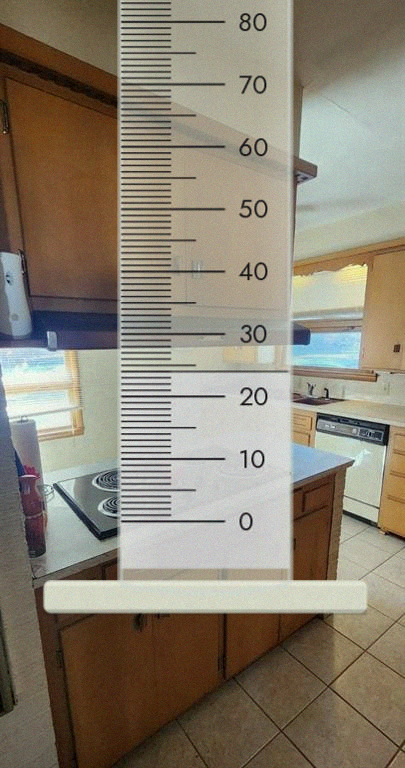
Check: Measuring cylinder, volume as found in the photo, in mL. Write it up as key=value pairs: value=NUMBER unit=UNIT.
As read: value=24 unit=mL
